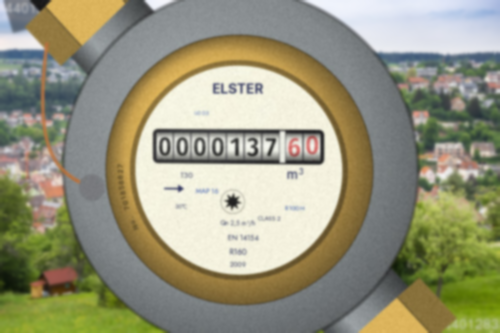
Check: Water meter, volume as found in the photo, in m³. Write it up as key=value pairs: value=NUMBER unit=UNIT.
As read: value=137.60 unit=m³
